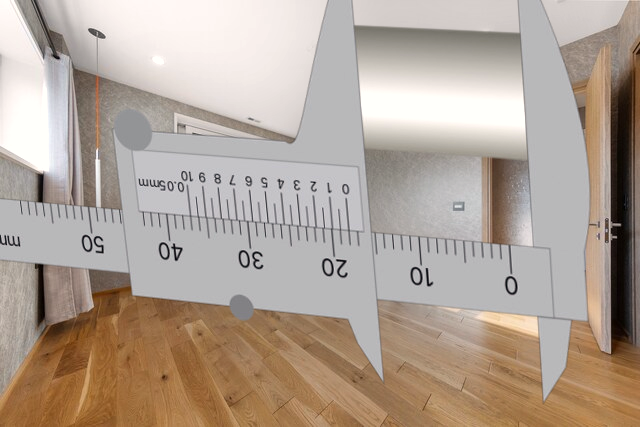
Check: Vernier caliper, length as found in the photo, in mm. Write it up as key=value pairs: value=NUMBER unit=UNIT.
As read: value=18.0 unit=mm
